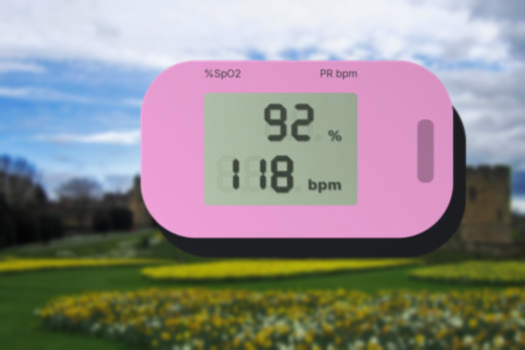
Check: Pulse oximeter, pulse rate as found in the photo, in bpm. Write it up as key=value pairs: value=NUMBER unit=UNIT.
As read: value=118 unit=bpm
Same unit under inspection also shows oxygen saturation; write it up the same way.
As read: value=92 unit=%
